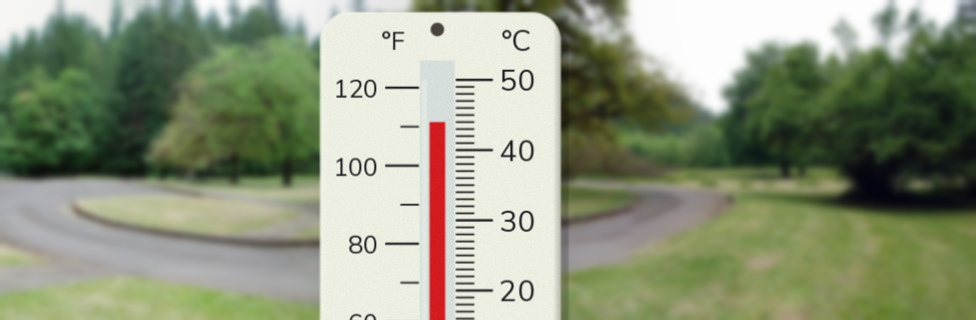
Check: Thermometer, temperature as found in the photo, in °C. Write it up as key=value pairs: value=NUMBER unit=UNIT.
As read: value=44 unit=°C
